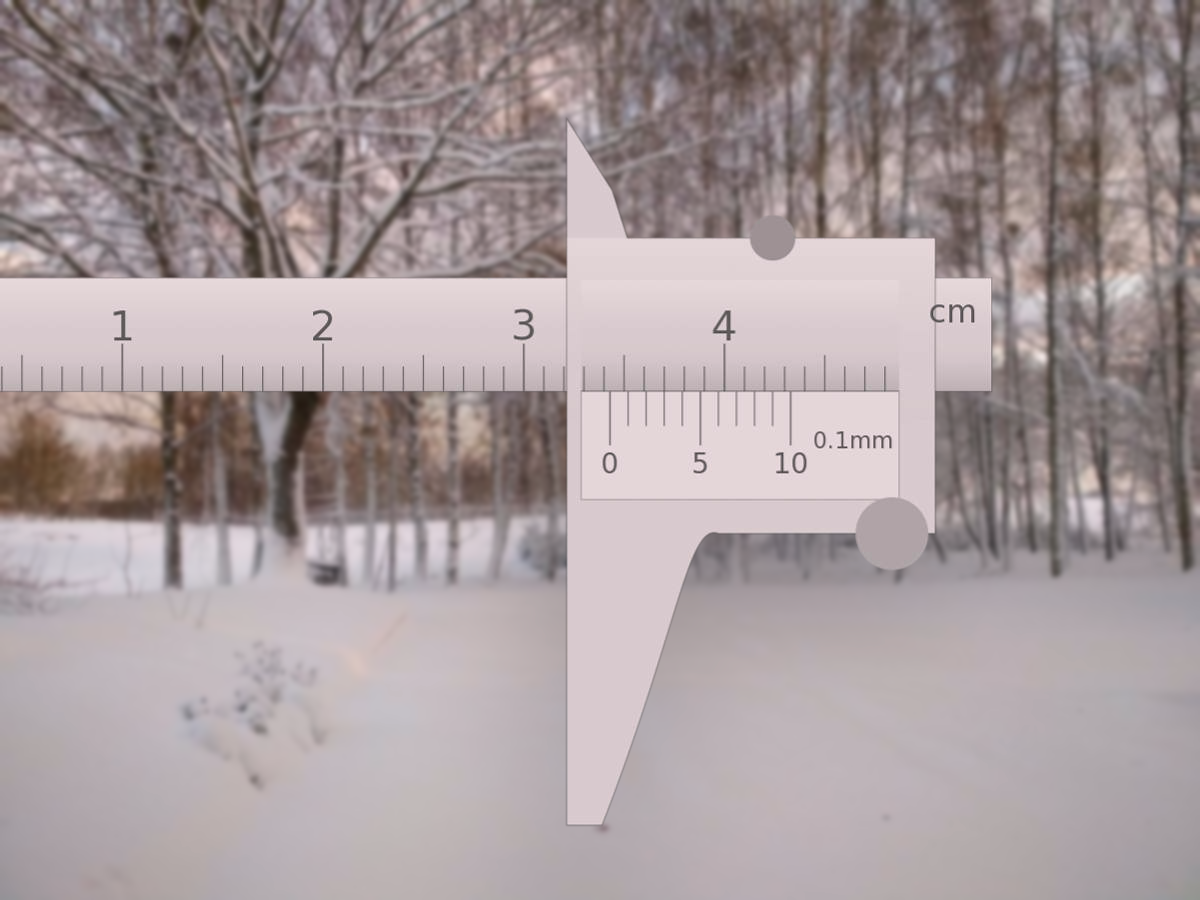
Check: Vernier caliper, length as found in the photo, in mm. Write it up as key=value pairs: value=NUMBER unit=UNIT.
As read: value=34.3 unit=mm
